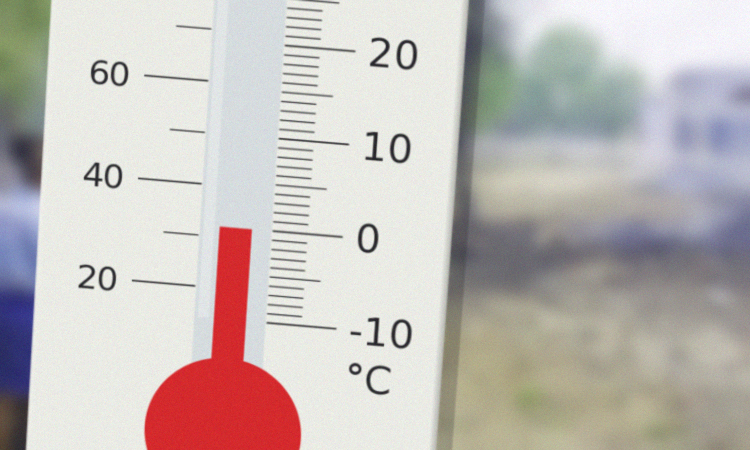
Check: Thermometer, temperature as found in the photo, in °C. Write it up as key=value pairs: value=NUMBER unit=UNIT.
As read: value=0 unit=°C
